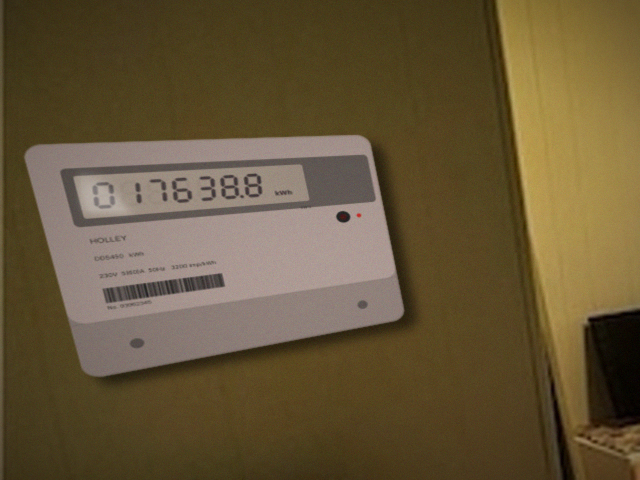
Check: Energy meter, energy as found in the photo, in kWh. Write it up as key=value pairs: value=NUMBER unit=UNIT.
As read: value=17638.8 unit=kWh
